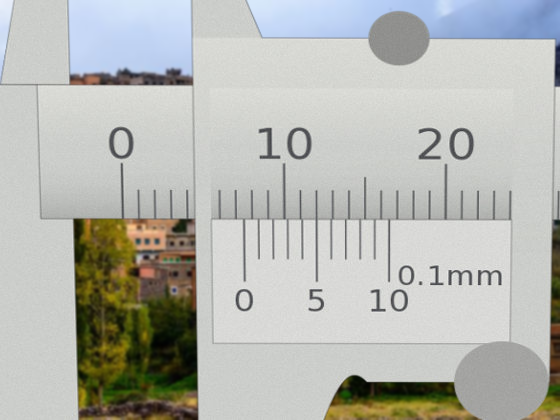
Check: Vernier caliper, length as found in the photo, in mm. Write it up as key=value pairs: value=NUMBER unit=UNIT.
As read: value=7.5 unit=mm
